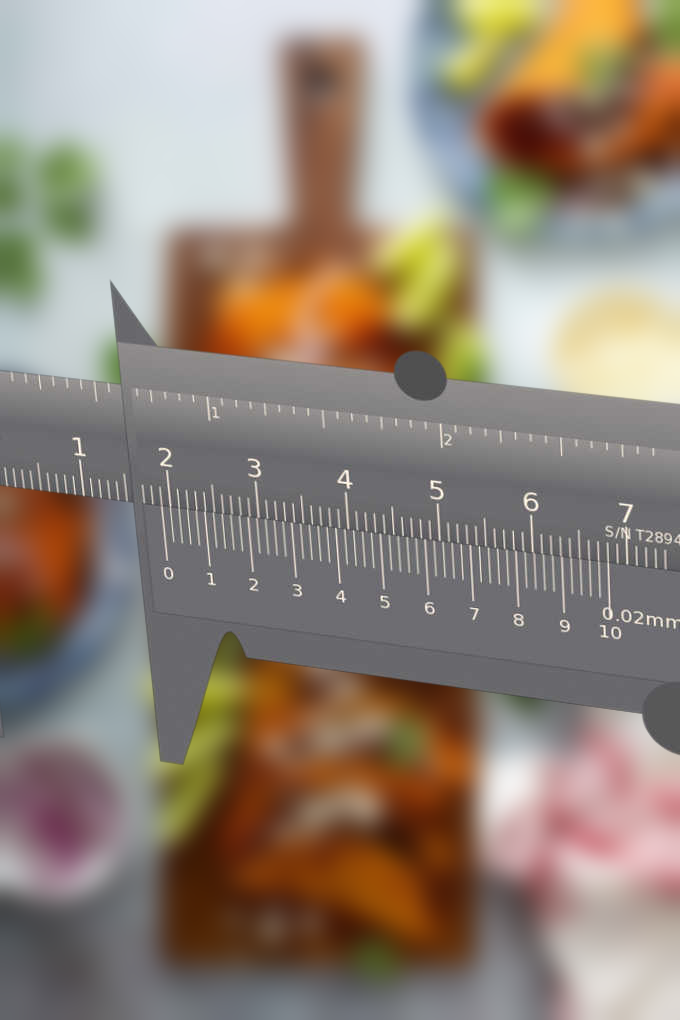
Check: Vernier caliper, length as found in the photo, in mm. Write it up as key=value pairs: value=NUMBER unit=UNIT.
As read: value=19.0 unit=mm
